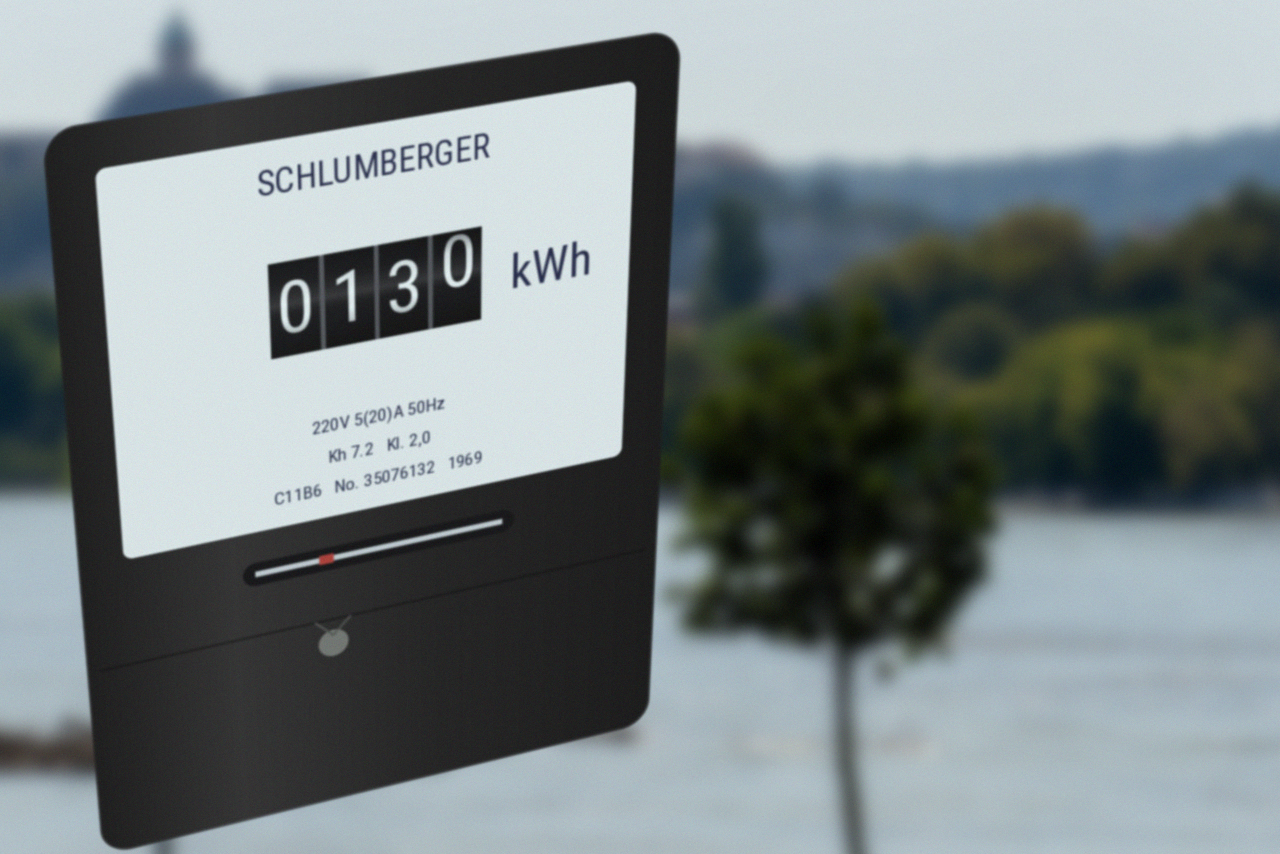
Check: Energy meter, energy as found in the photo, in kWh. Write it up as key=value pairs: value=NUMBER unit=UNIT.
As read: value=130 unit=kWh
